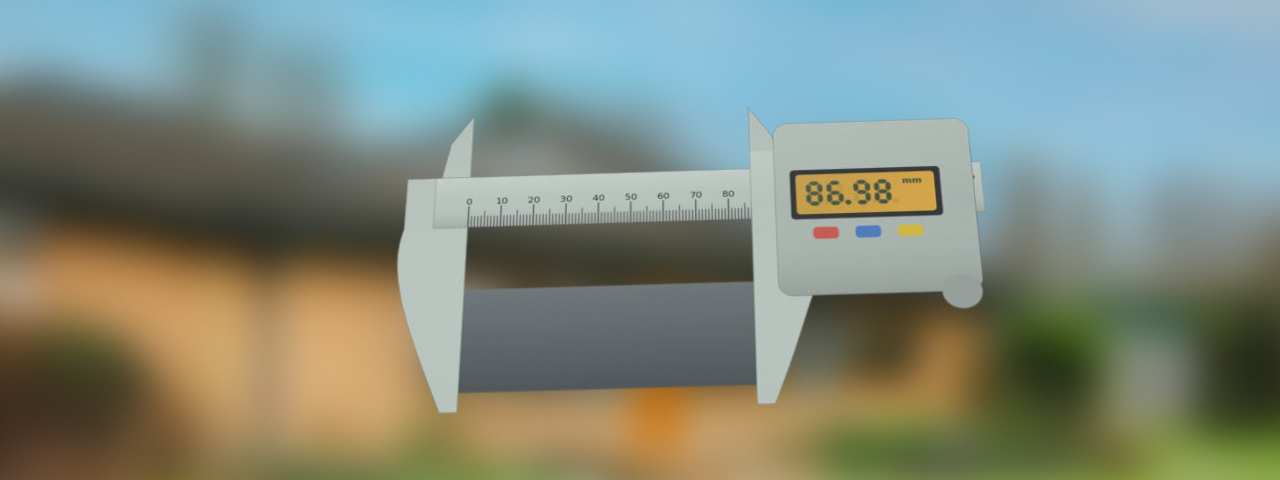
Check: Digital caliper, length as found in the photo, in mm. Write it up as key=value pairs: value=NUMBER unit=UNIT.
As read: value=86.98 unit=mm
